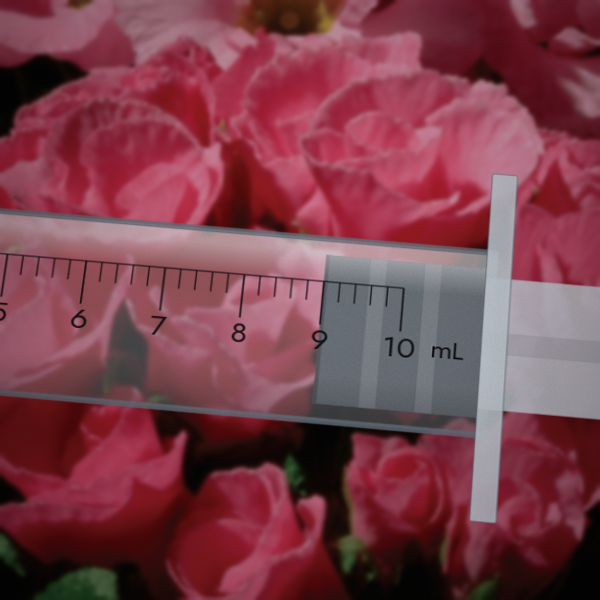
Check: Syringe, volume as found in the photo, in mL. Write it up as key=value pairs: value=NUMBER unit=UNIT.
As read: value=9 unit=mL
